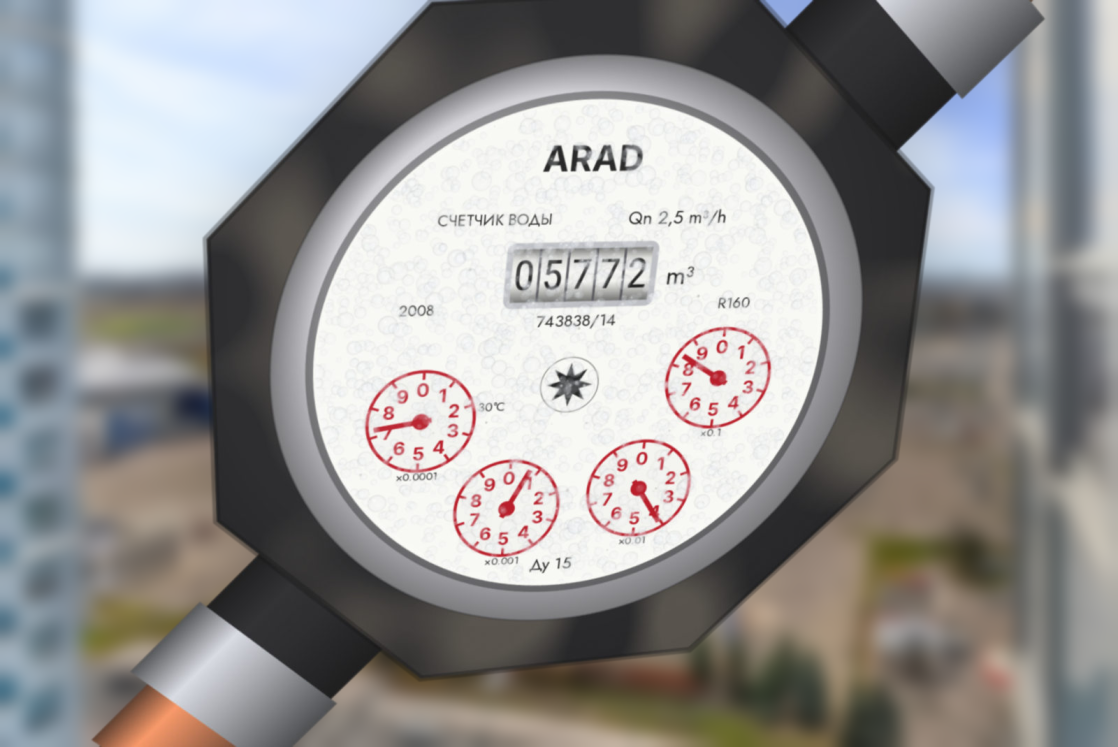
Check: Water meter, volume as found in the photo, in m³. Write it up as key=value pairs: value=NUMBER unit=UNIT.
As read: value=5772.8407 unit=m³
